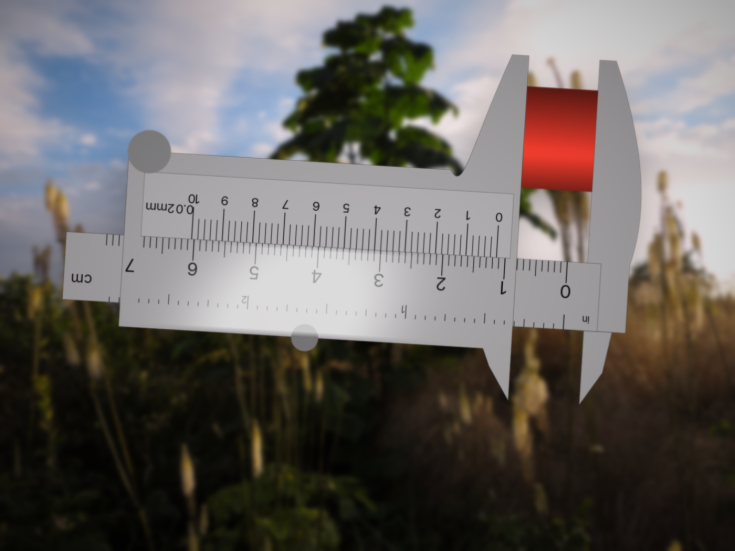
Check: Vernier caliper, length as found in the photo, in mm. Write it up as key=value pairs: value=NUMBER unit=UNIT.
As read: value=11.4 unit=mm
